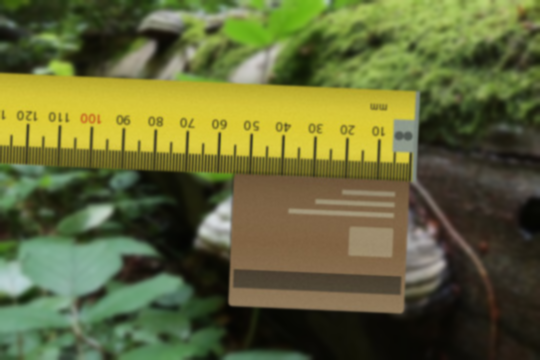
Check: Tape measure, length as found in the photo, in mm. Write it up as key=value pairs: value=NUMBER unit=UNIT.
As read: value=55 unit=mm
